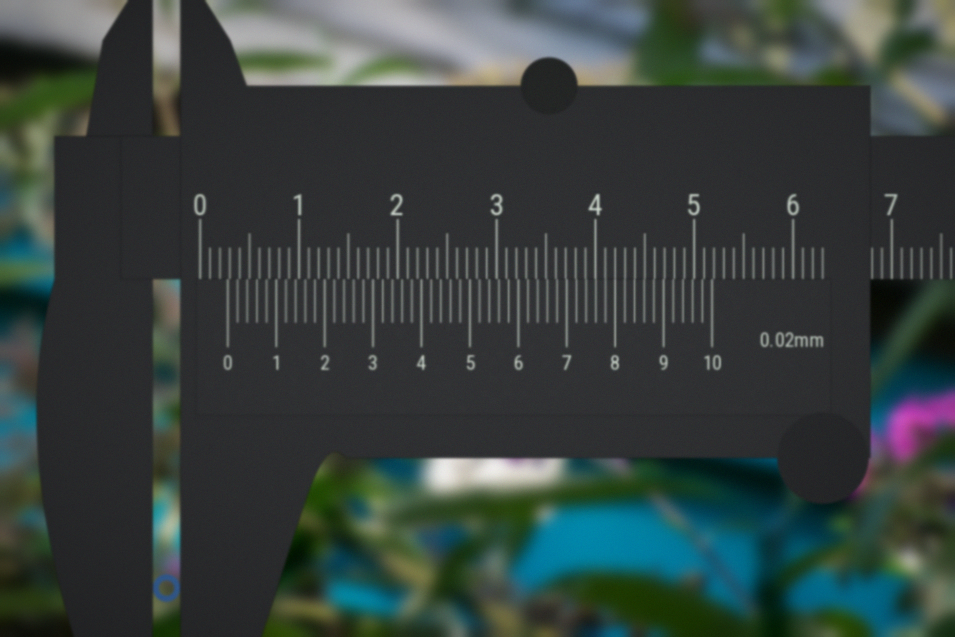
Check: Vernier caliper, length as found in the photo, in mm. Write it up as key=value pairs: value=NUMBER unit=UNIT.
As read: value=2.8 unit=mm
